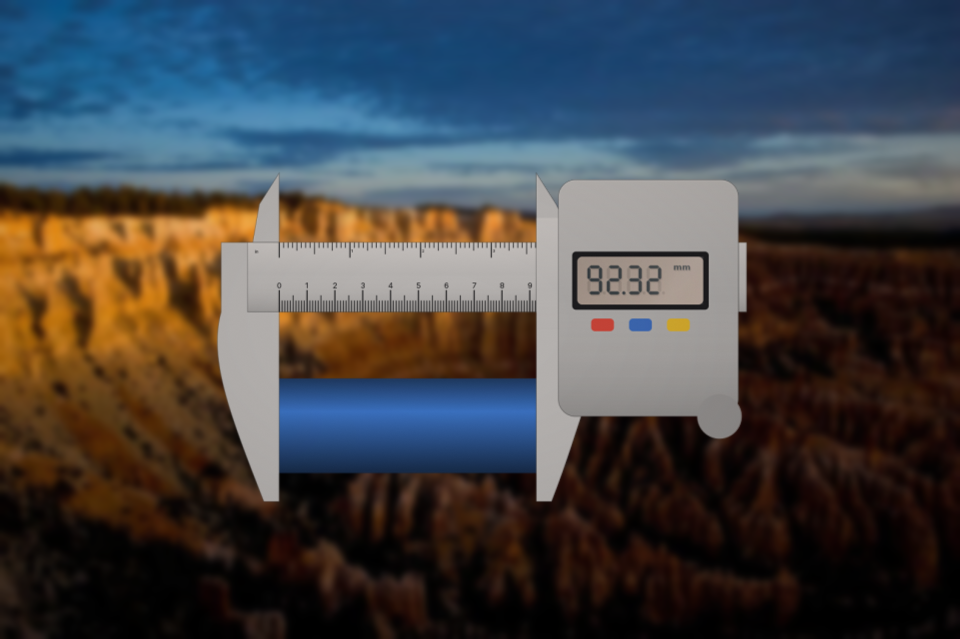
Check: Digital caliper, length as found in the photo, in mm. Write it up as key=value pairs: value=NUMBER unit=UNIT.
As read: value=92.32 unit=mm
